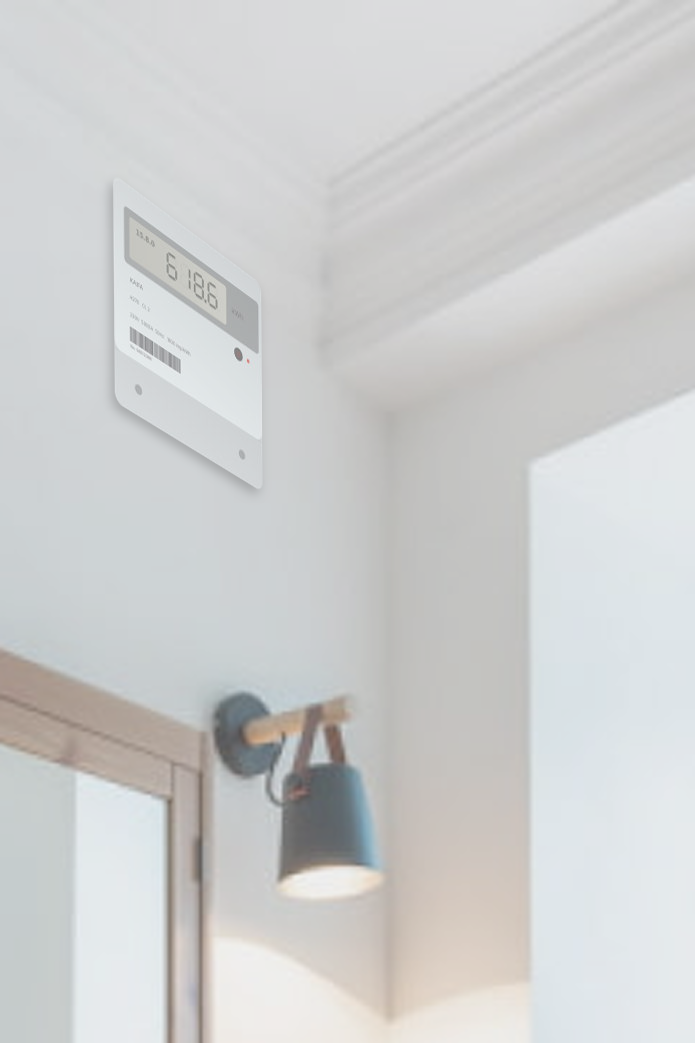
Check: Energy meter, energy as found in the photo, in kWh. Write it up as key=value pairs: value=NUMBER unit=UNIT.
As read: value=618.6 unit=kWh
